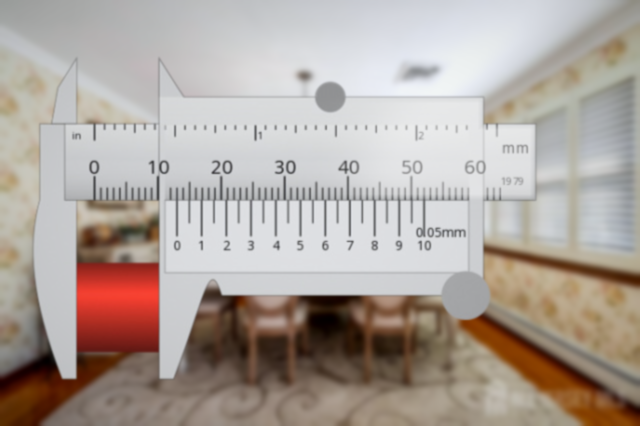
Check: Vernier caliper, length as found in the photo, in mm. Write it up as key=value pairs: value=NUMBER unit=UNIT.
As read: value=13.0 unit=mm
